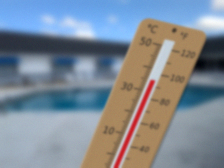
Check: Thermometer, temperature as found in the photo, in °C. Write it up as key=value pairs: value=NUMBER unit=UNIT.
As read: value=35 unit=°C
